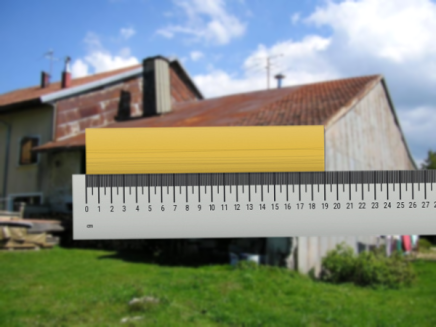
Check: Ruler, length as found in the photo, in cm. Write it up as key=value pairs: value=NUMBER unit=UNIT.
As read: value=19 unit=cm
